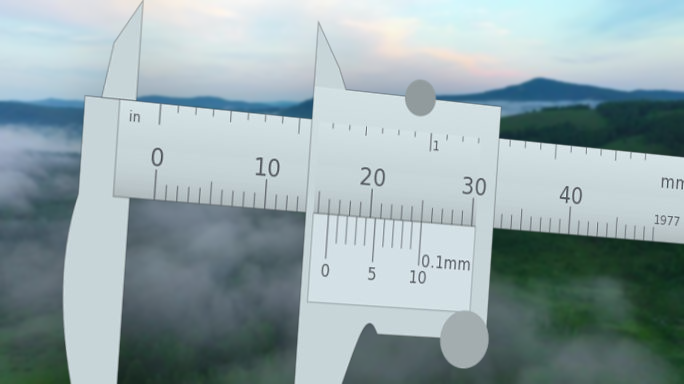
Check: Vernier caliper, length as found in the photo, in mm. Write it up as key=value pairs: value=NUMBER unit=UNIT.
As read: value=16.0 unit=mm
